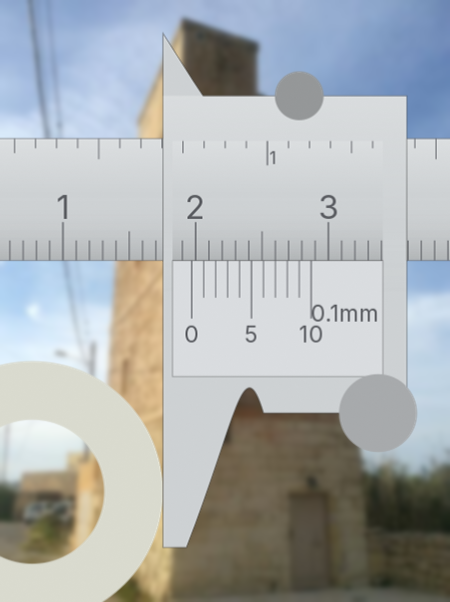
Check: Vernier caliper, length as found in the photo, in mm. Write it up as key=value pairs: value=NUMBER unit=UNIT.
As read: value=19.7 unit=mm
